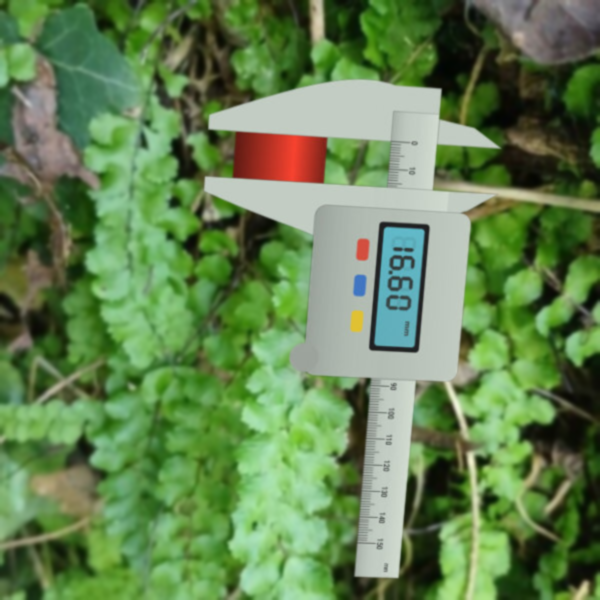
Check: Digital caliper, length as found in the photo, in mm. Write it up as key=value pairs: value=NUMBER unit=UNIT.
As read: value=16.60 unit=mm
